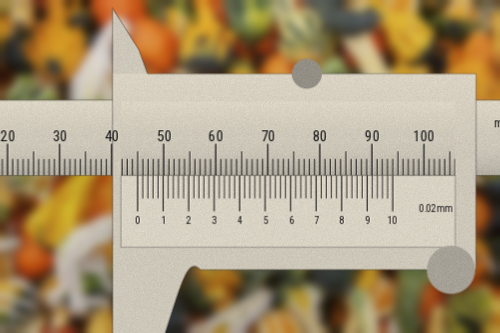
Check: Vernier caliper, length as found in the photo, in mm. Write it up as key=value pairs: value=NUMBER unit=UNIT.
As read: value=45.0 unit=mm
